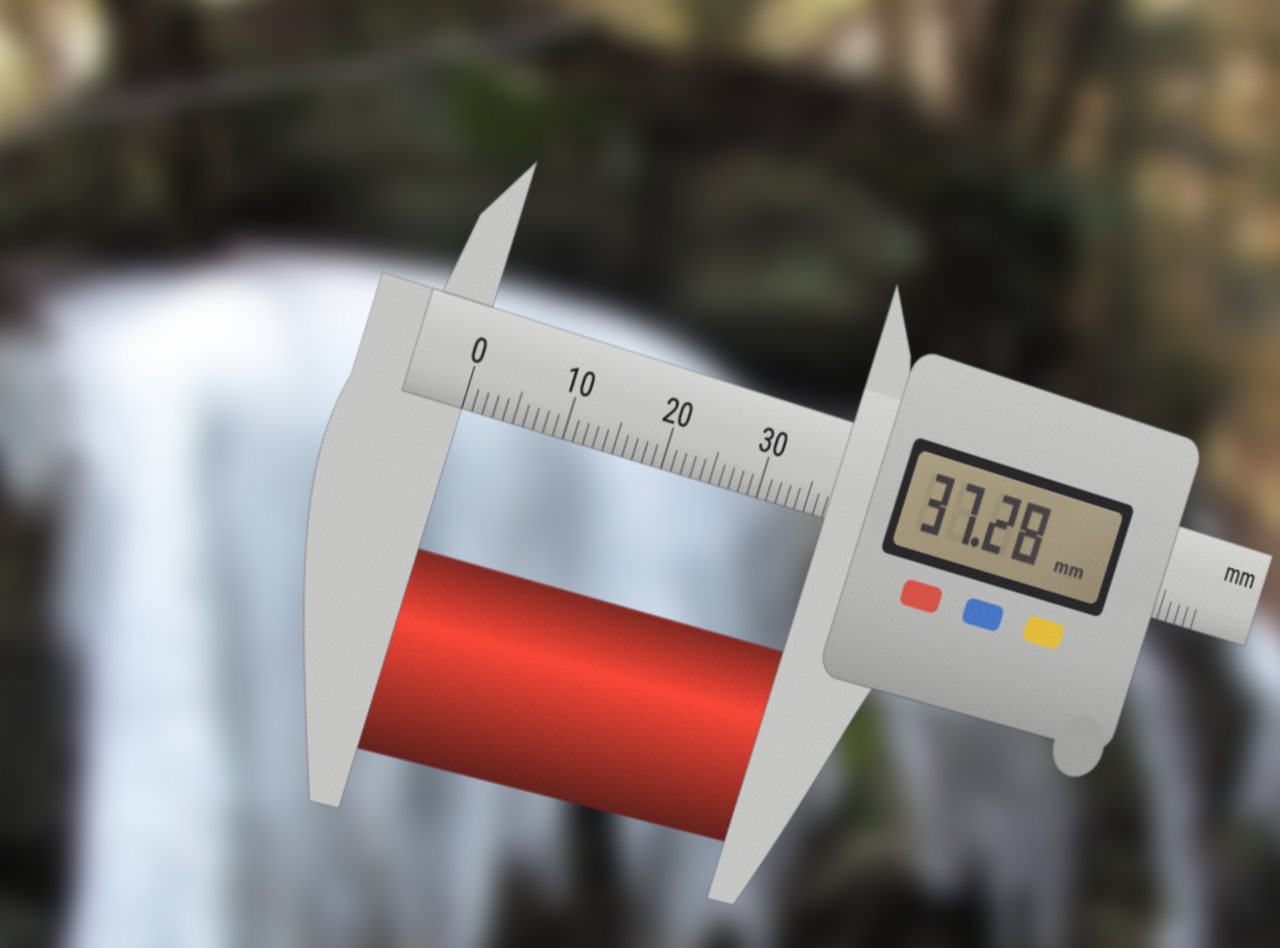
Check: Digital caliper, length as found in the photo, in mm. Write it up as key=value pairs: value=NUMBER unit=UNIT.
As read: value=37.28 unit=mm
